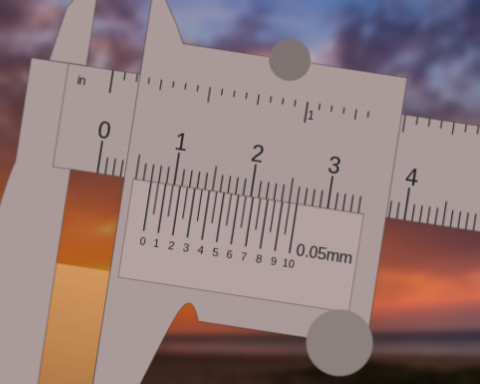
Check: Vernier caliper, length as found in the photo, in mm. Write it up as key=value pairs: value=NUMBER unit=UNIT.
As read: value=7.0 unit=mm
